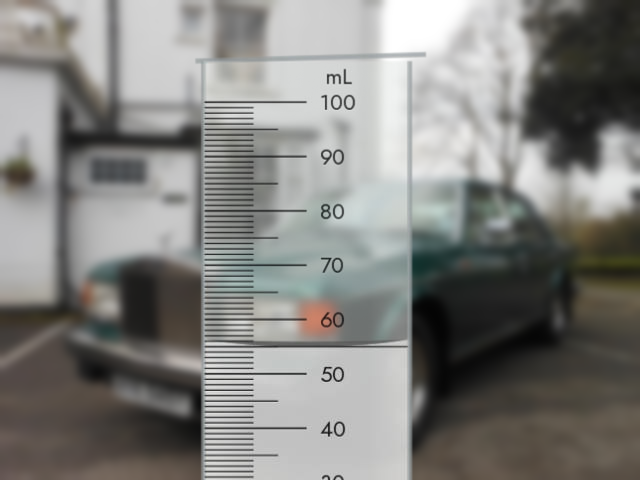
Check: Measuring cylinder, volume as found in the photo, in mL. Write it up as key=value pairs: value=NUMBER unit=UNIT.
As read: value=55 unit=mL
